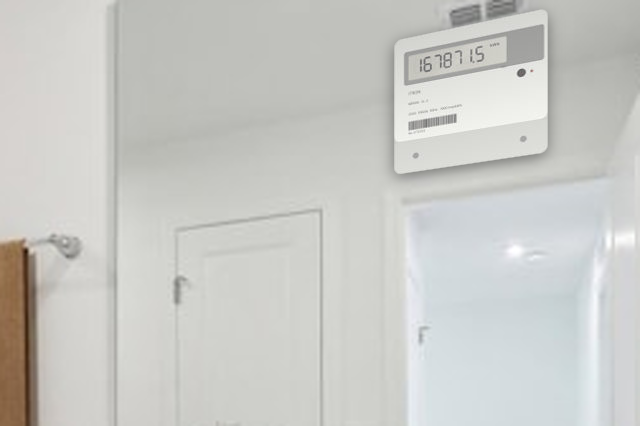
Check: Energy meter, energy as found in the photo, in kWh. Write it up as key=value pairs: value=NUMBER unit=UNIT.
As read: value=167871.5 unit=kWh
